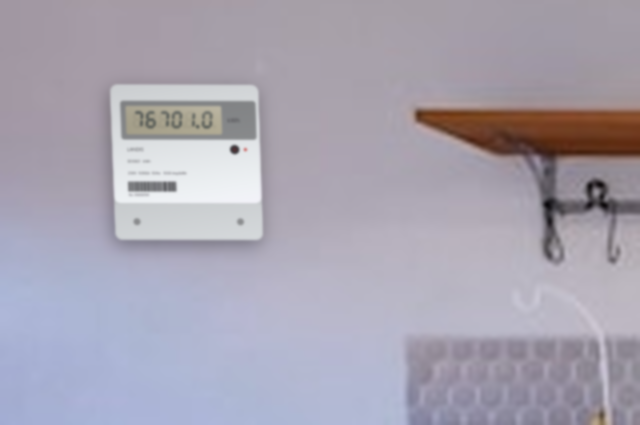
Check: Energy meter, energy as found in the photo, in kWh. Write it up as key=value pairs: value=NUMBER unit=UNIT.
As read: value=76701.0 unit=kWh
